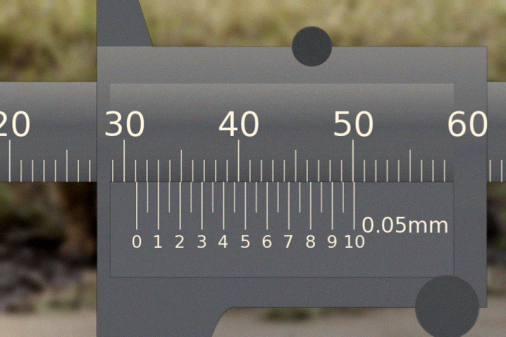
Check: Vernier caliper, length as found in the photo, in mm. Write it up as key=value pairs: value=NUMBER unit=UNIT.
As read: value=31.1 unit=mm
